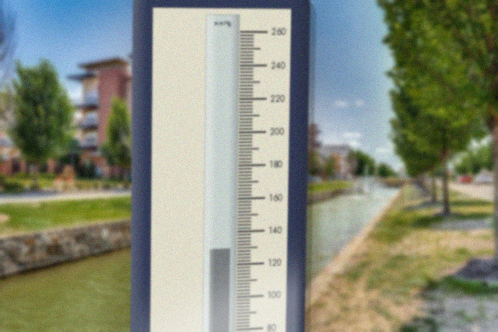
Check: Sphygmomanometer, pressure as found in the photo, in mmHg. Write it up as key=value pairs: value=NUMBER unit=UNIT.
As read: value=130 unit=mmHg
